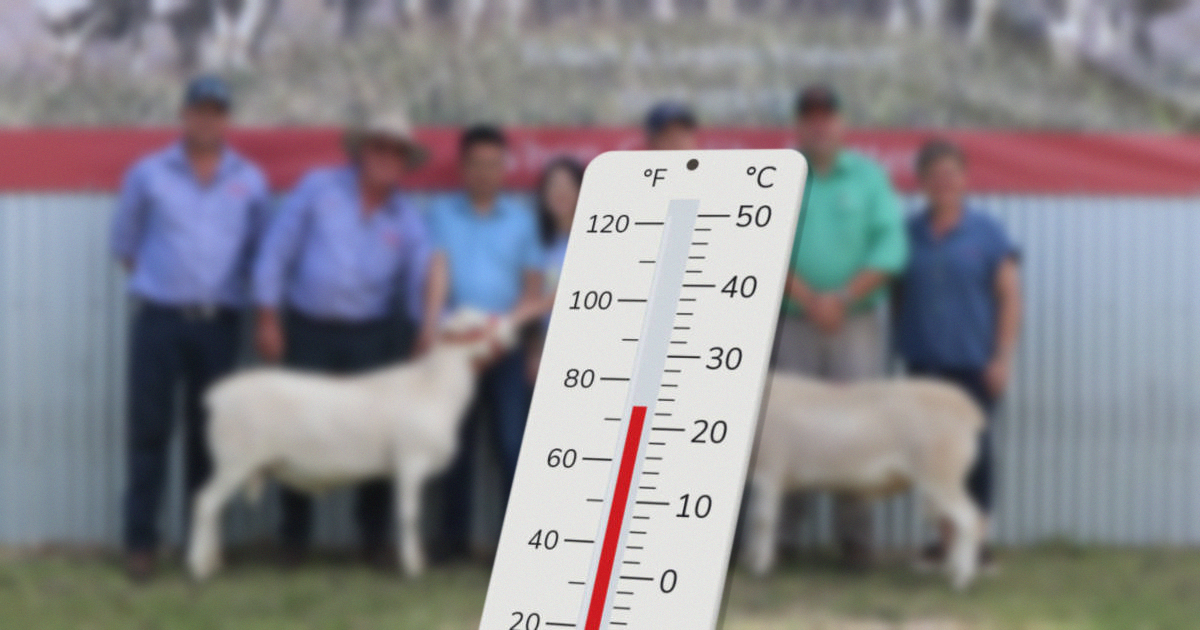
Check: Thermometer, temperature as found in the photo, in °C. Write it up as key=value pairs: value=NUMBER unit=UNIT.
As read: value=23 unit=°C
